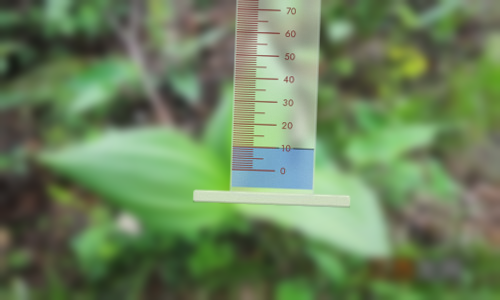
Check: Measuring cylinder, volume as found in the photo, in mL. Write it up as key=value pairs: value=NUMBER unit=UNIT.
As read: value=10 unit=mL
